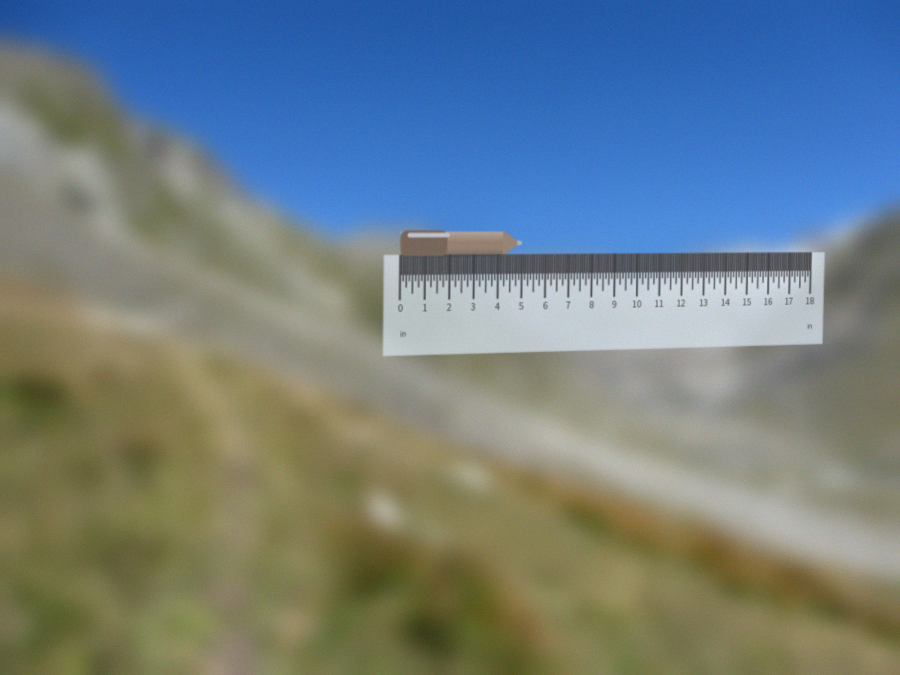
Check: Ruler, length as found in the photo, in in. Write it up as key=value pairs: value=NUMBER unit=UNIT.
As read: value=5 unit=in
